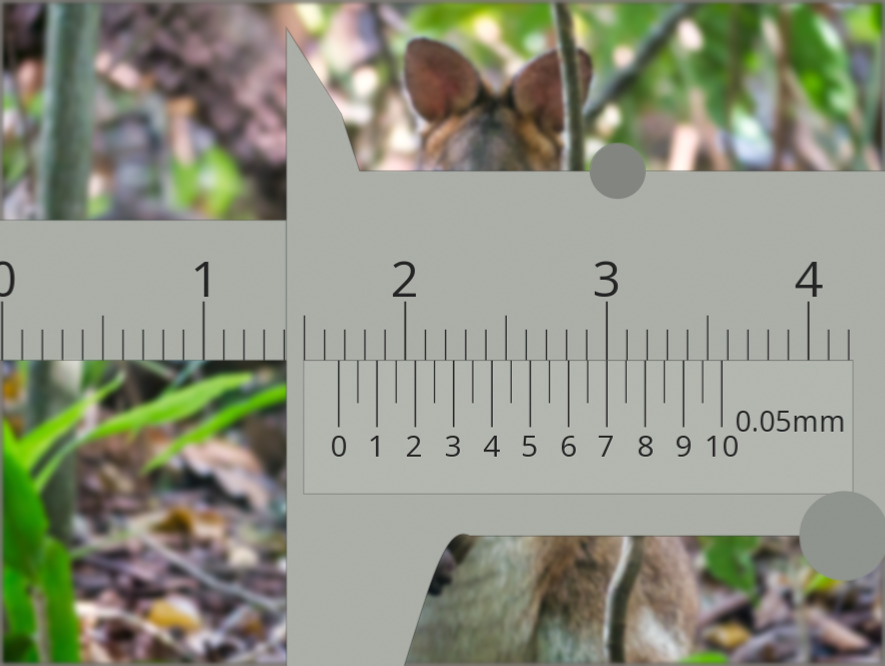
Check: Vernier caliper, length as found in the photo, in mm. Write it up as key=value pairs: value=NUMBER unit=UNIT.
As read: value=16.7 unit=mm
